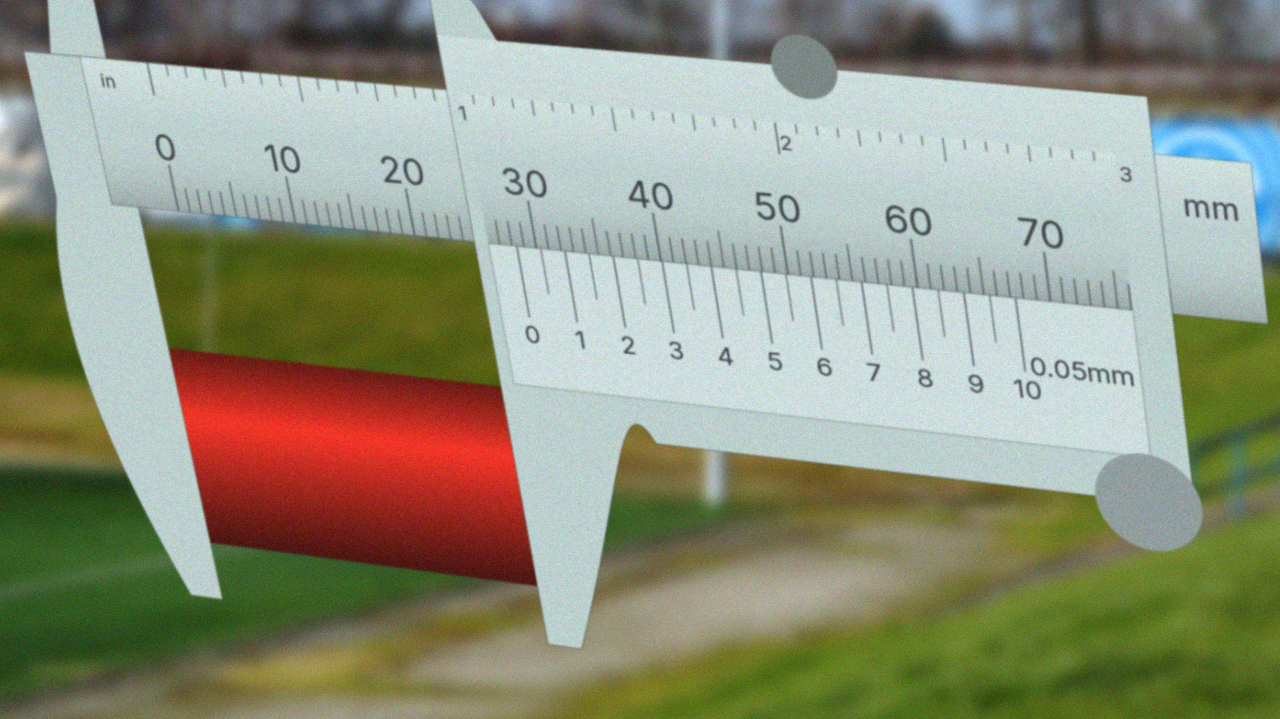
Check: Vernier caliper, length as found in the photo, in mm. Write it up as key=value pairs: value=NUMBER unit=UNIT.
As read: value=28.4 unit=mm
